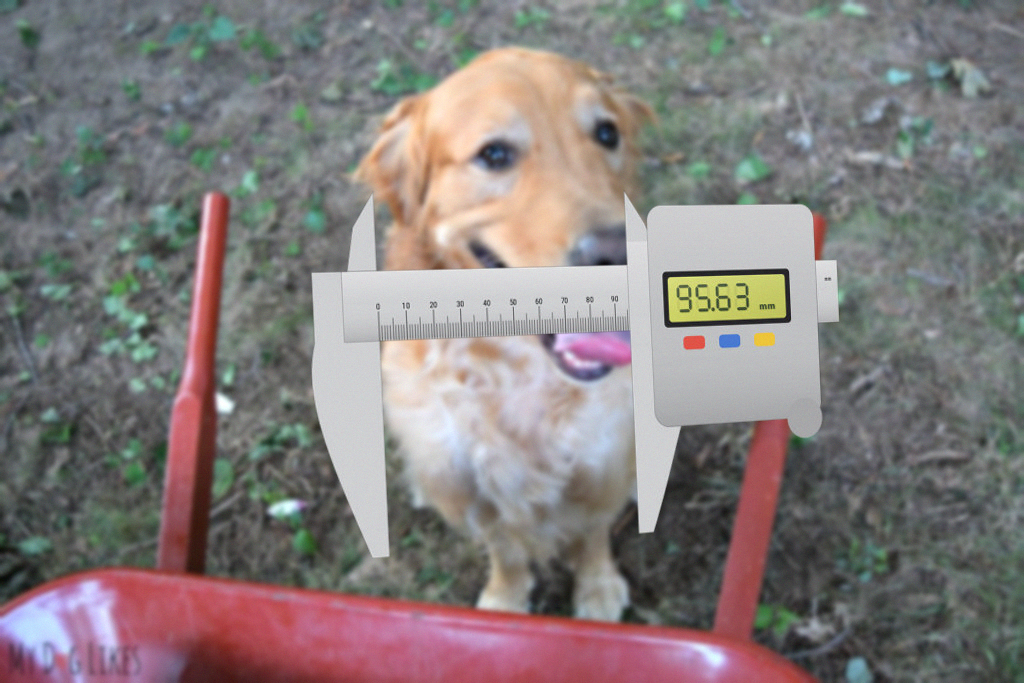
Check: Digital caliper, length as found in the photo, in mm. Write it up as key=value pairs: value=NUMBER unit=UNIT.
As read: value=95.63 unit=mm
